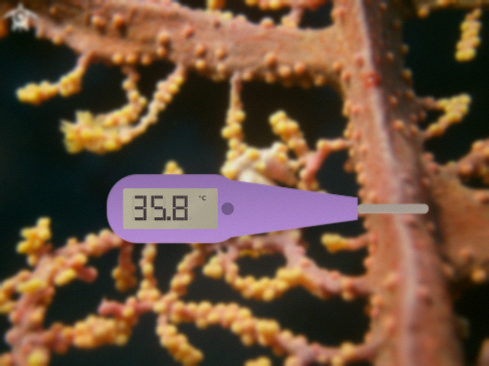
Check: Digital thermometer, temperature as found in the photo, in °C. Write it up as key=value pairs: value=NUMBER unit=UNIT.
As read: value=35.8 unit=°C
